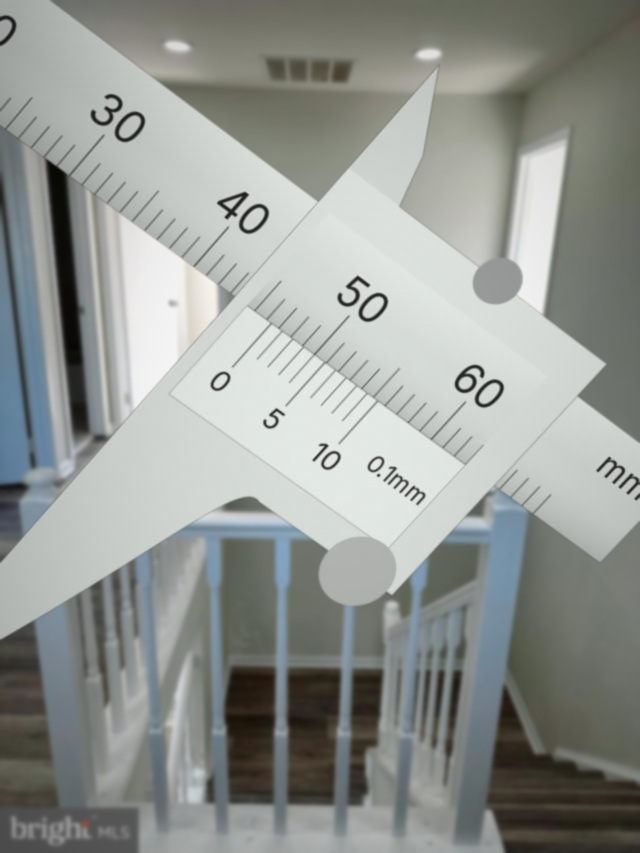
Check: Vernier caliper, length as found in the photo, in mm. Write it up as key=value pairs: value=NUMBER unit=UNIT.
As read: value=46.4 unit=mm
